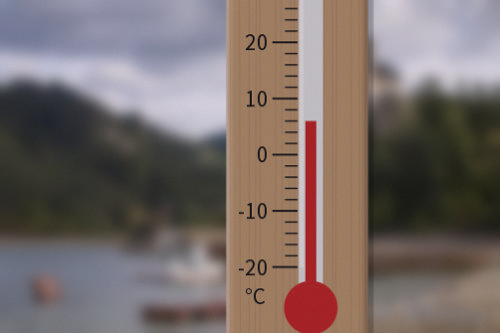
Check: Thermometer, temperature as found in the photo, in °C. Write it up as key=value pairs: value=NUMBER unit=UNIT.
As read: value=6 unit=°C
